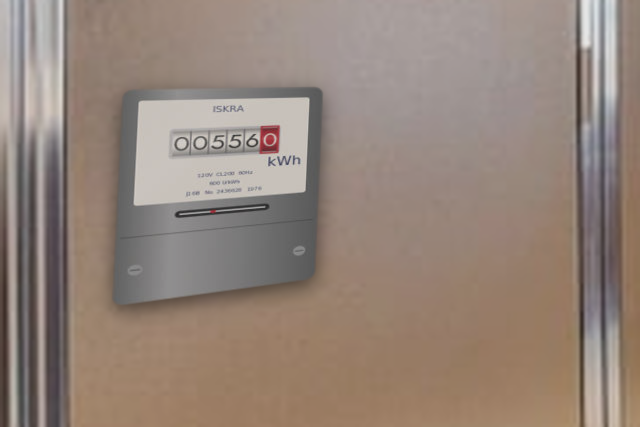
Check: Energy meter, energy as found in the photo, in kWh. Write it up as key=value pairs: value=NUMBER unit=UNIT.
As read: value=556.0 unit=kWh
